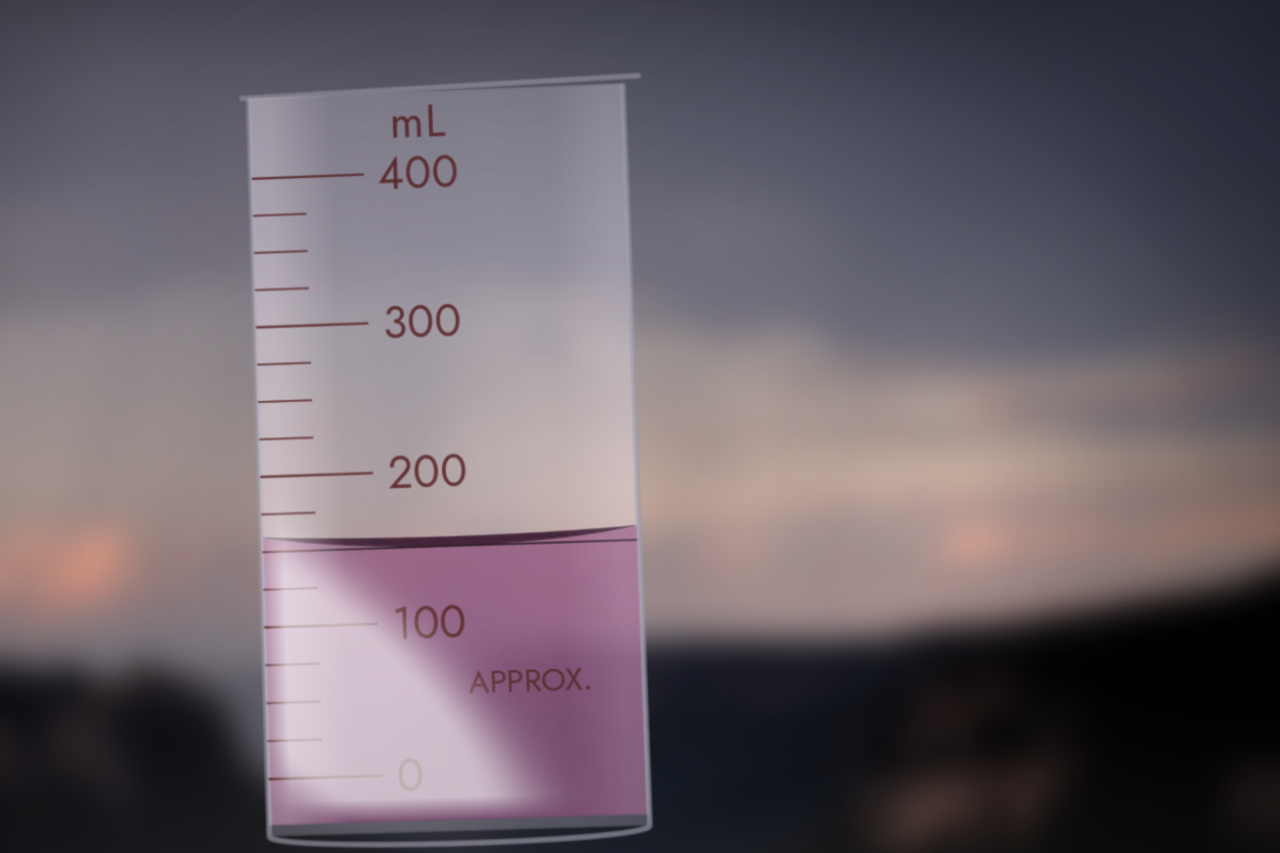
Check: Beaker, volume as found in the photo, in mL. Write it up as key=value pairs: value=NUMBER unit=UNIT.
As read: value=150 unit=mL
